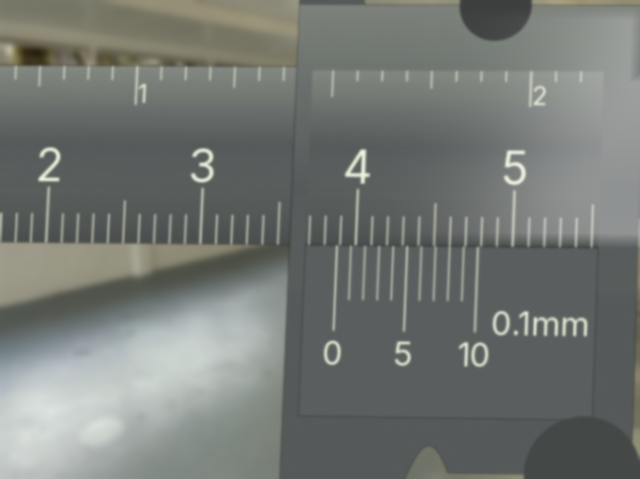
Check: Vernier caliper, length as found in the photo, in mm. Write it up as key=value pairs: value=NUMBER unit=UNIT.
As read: value=38.8 unit=mm
